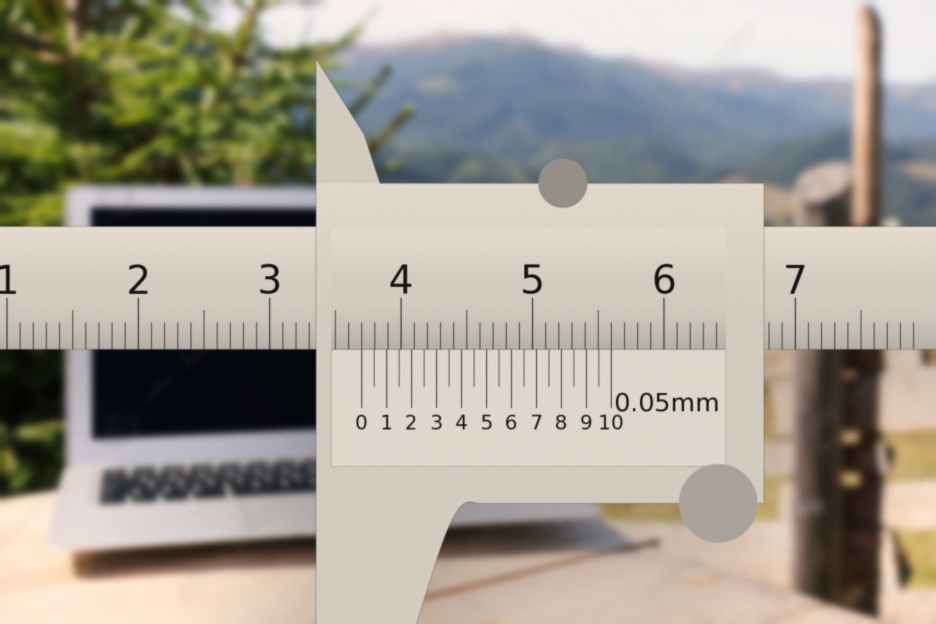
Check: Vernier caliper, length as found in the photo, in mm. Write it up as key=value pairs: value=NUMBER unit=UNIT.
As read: value=37.0 unit=mm
